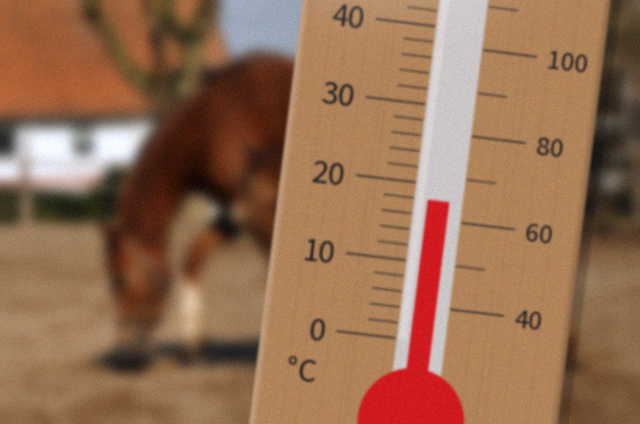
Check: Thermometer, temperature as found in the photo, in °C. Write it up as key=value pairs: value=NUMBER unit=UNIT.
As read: value=18 unit=°C
